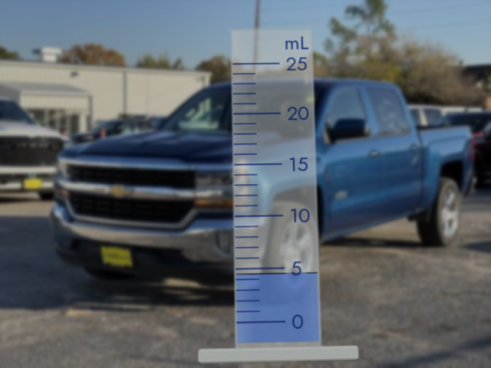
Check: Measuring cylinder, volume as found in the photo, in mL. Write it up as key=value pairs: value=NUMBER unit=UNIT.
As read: value=4.5 unit=mL
